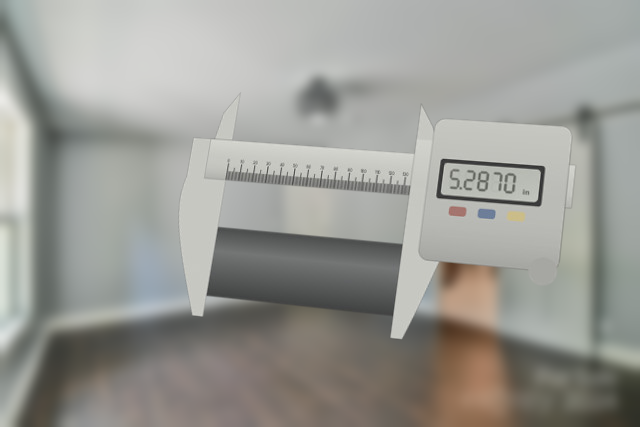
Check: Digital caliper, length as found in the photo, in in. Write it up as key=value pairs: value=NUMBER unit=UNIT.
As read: value=5.2870 unit=in
